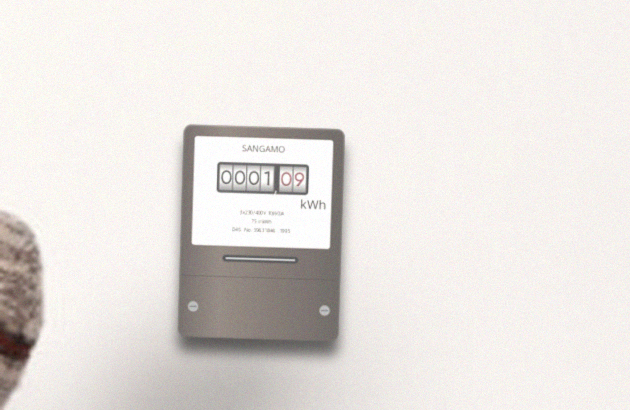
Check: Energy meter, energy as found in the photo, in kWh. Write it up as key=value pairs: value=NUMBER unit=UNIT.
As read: value=1.09 unit=kWh
